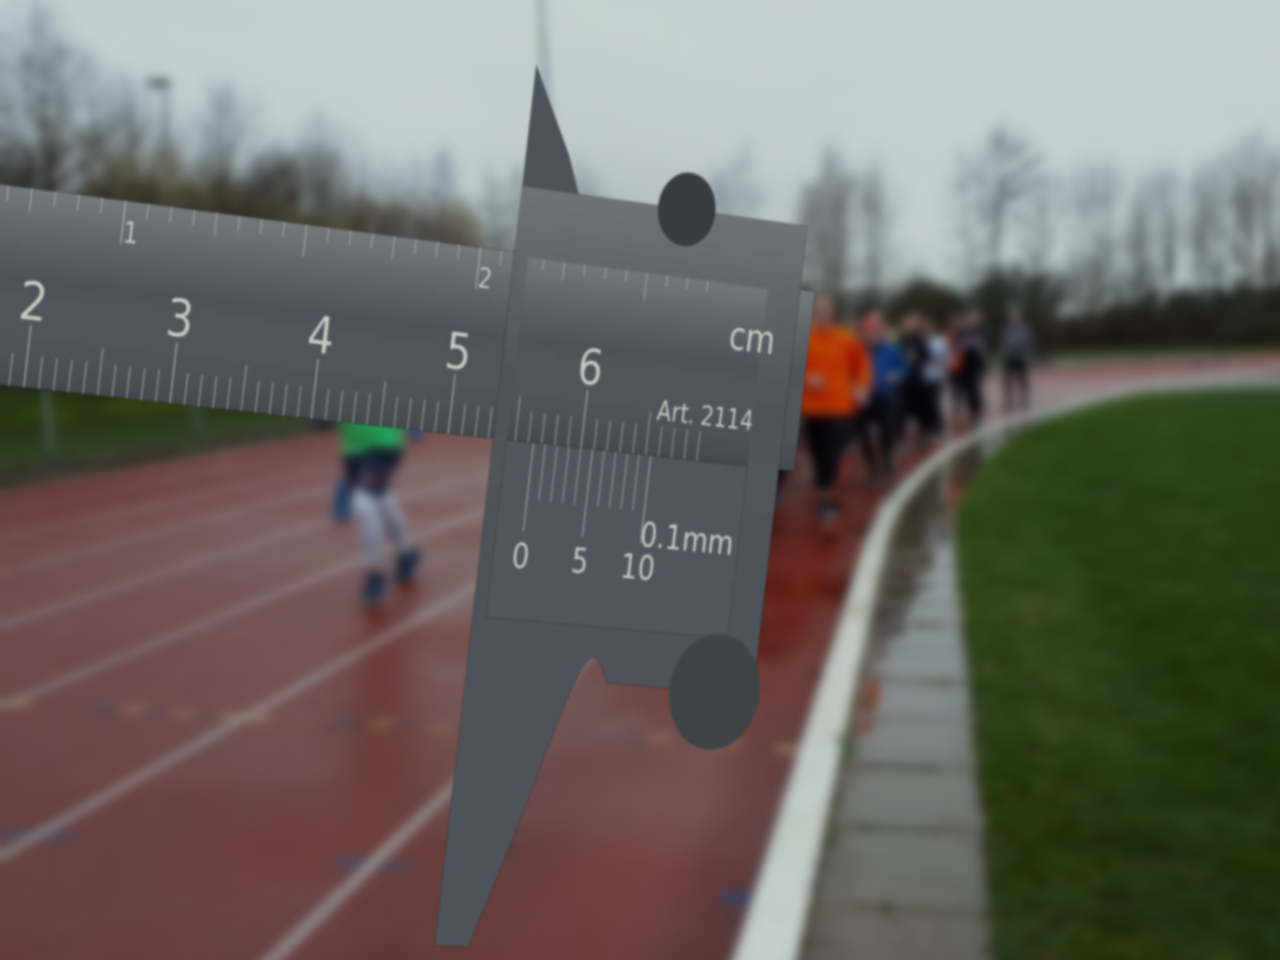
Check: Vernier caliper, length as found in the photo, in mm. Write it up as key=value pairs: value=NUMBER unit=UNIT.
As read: value=56.4 unit=mm
